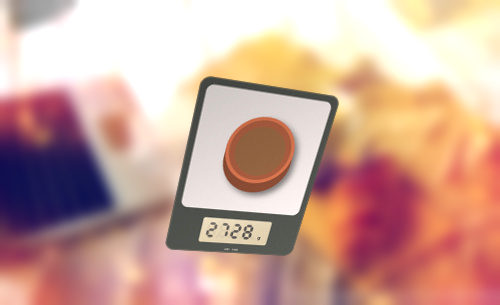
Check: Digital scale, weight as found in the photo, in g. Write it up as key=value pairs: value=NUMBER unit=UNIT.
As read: value=2728 unit=g
